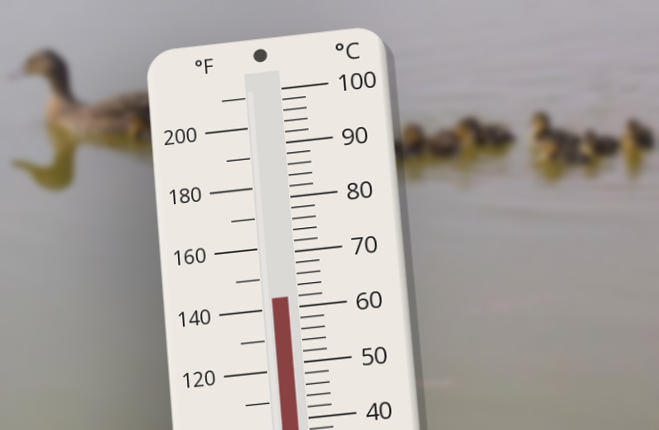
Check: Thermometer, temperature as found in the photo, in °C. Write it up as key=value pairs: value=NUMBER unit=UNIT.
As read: value=62 unit=°C
